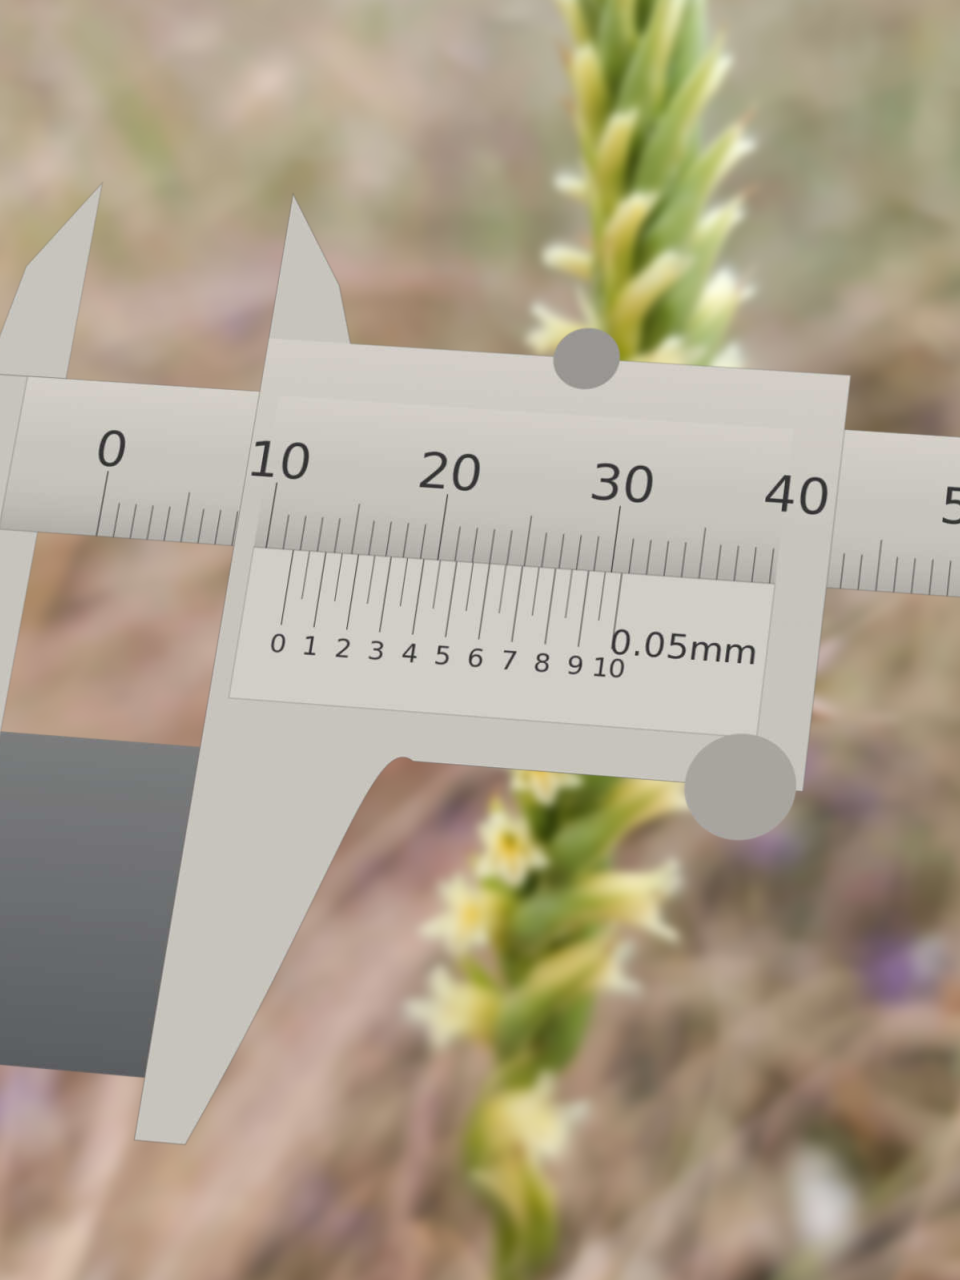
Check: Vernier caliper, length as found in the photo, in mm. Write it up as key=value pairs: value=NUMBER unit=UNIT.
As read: value=11.6 unit=mm
